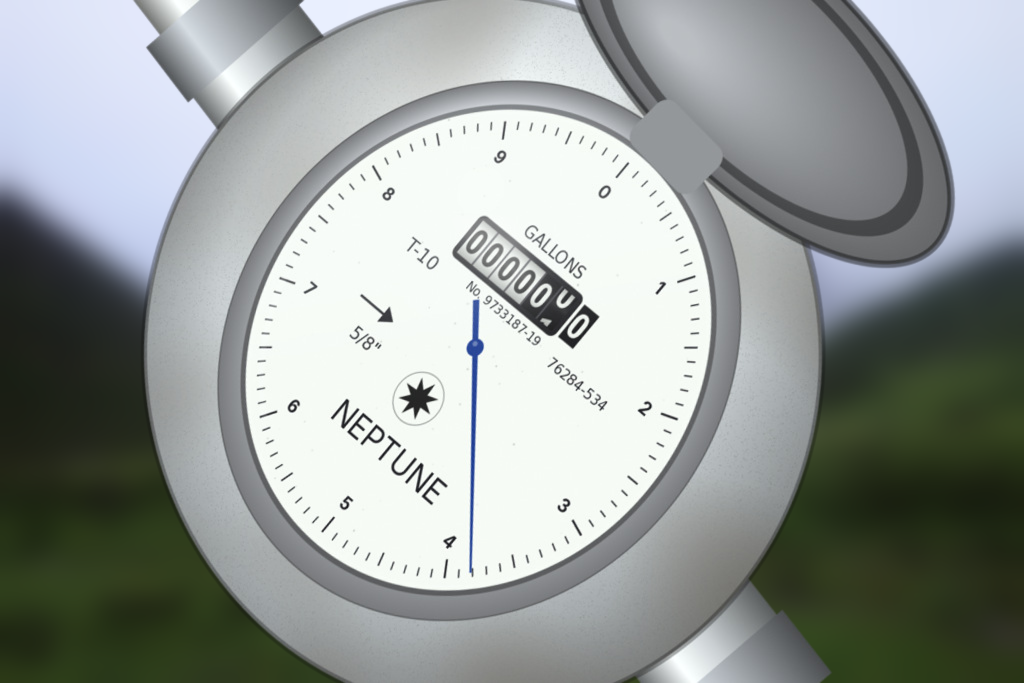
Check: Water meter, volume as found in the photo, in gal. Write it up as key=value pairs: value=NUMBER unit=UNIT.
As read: value=3.8 unit=gal
